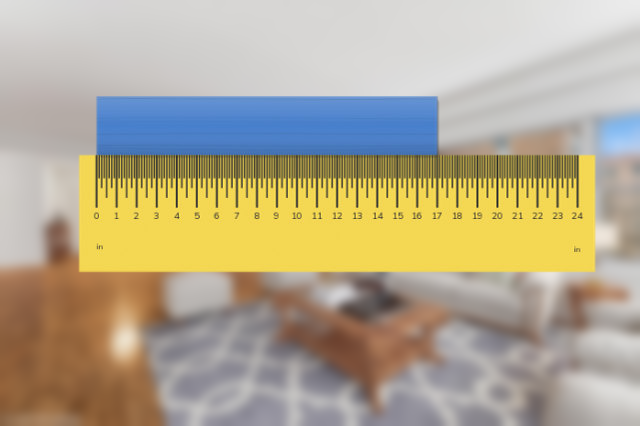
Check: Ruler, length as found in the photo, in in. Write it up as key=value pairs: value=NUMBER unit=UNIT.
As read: value=17 unit=in
